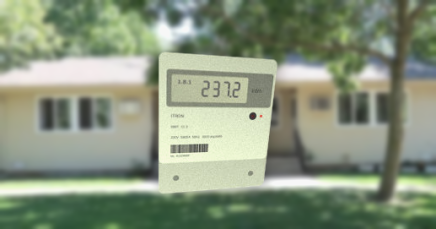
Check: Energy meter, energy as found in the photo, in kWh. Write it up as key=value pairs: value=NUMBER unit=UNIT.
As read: value=237.2 unit=kWh
